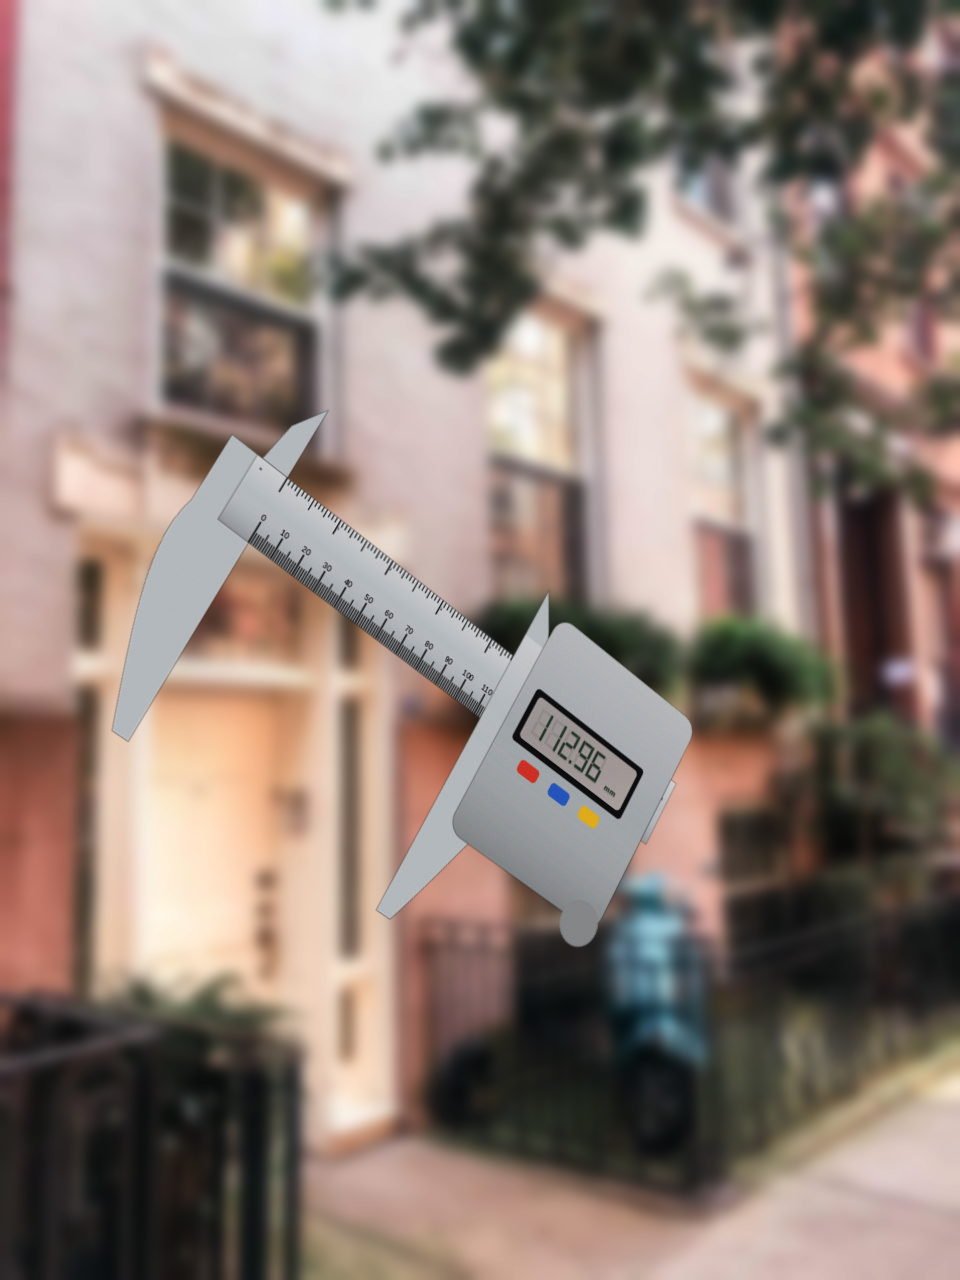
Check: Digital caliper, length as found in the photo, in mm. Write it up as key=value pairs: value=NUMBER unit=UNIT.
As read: value=112.96 unit=mm
